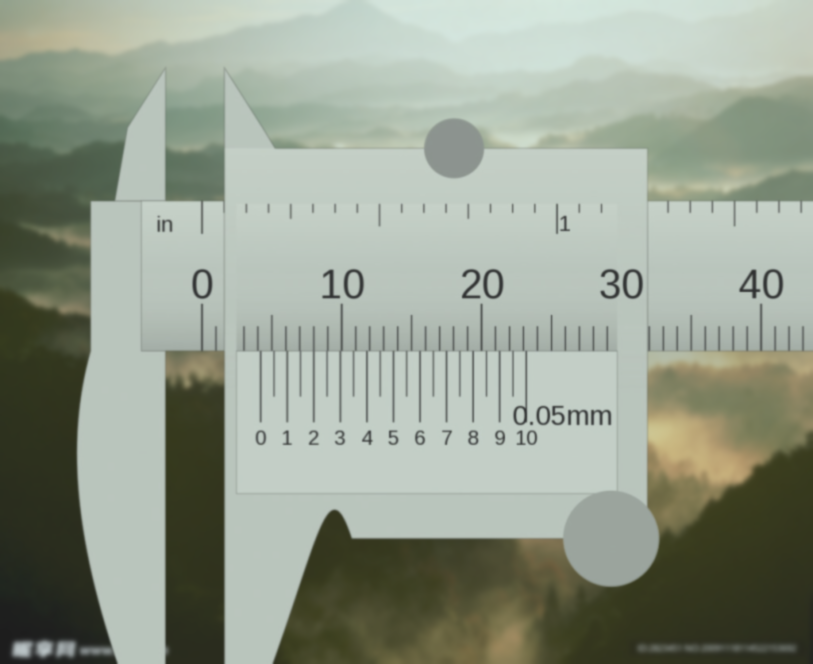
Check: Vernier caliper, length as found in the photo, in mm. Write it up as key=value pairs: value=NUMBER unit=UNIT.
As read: value=4.2 unit=mm
